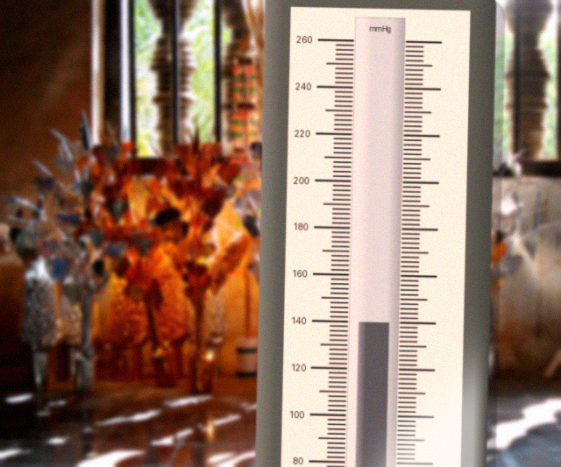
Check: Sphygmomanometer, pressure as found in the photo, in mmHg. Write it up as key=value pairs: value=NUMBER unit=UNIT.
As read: value=140 unit=mmHg
